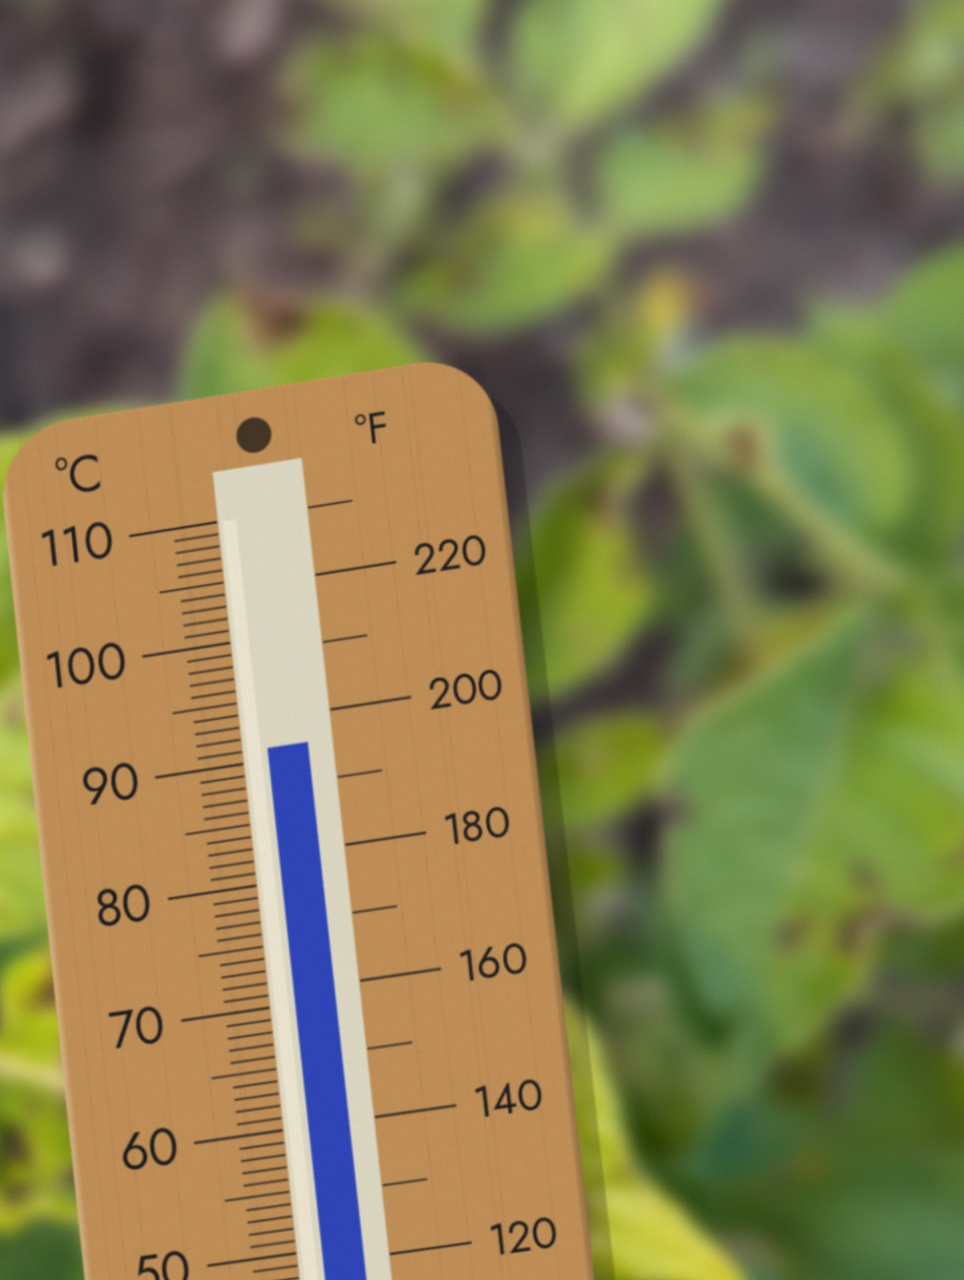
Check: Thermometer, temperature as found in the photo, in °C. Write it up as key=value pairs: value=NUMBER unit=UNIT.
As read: value=91 unit=°C
